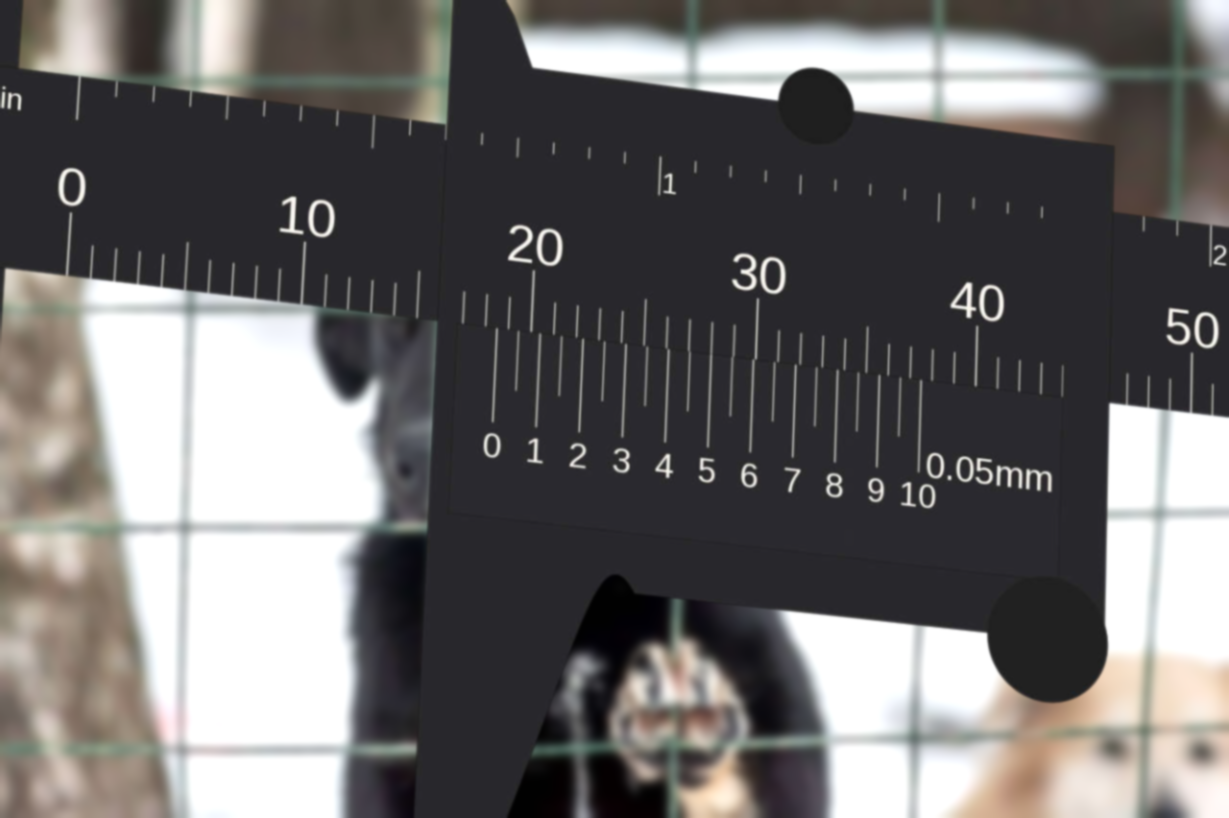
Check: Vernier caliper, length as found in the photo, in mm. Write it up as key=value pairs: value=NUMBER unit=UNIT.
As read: value=18.5 unit=mm
